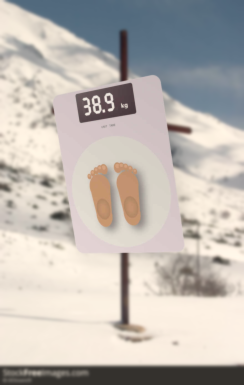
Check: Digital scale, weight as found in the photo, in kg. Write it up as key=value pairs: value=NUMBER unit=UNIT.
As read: value=38.9 unit=kg
